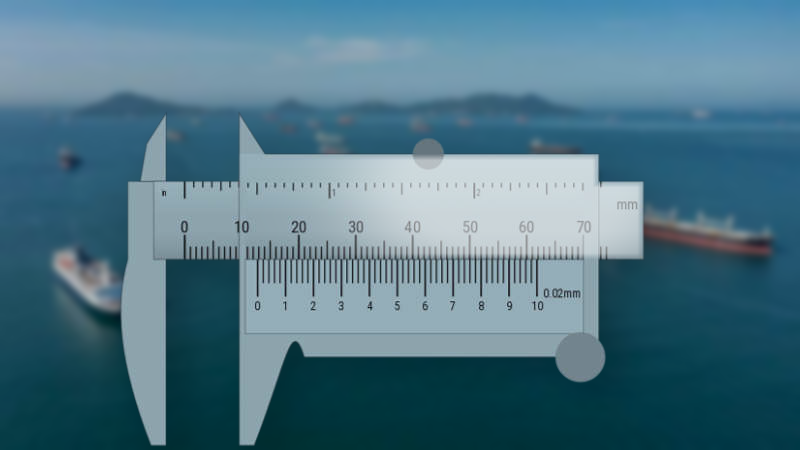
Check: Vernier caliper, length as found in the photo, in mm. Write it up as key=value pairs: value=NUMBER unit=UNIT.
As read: value=12.8 unit=mm
